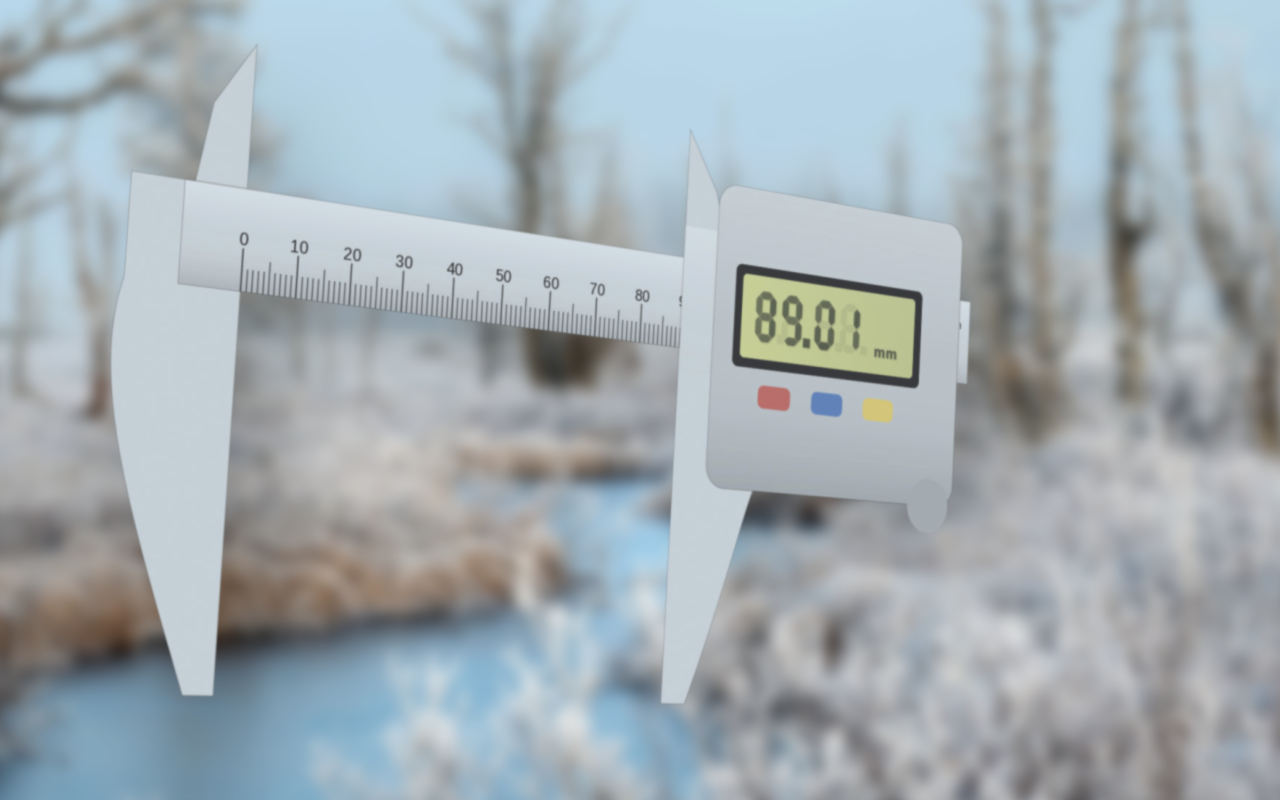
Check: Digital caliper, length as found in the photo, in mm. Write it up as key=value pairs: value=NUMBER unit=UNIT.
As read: value=89.01 unit=mm
